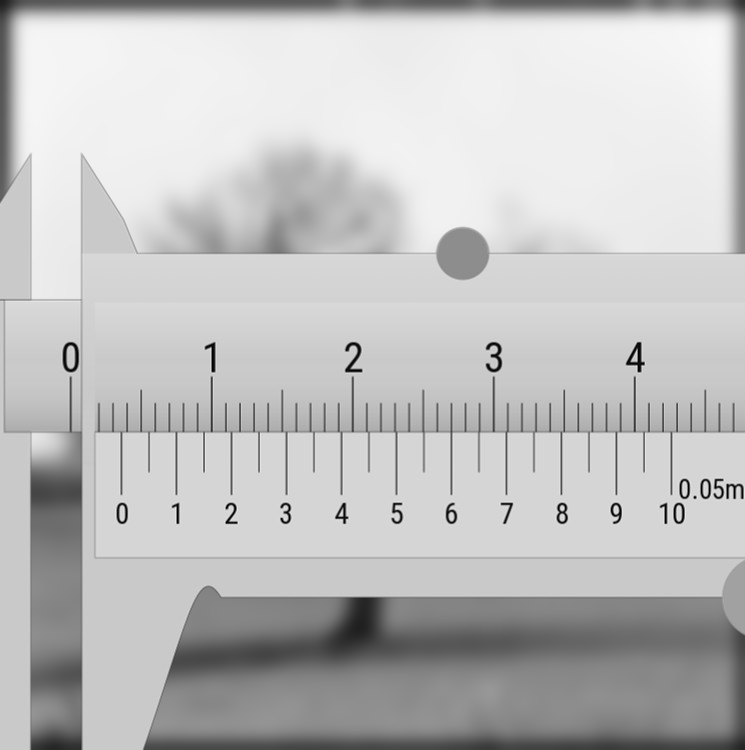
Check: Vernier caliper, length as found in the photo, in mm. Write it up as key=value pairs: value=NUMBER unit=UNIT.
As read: value=3.6 unit=mm
